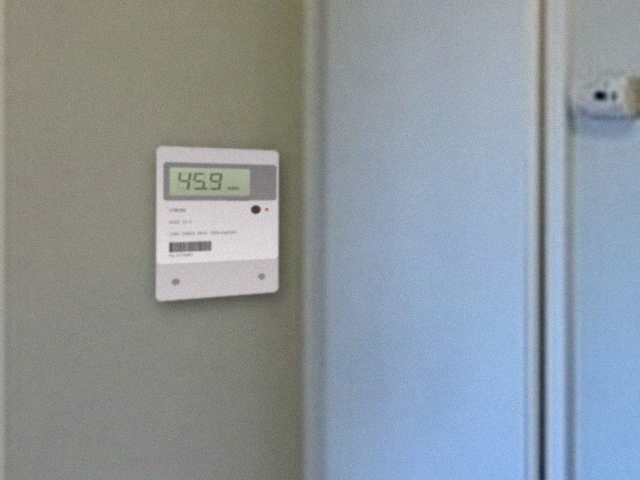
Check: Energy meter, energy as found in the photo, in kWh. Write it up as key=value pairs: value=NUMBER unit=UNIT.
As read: value=45.9 unit=kWh
